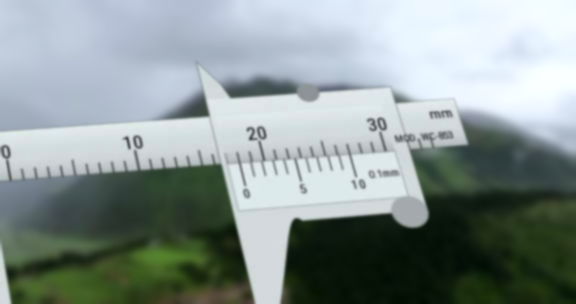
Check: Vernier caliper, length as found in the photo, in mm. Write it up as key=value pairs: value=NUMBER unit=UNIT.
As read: value=18.0 unit=mm
